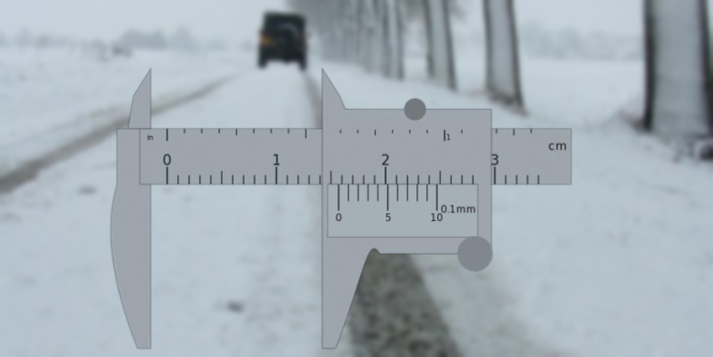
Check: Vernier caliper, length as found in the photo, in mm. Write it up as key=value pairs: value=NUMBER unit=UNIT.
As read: value=15.7 unit=mm
